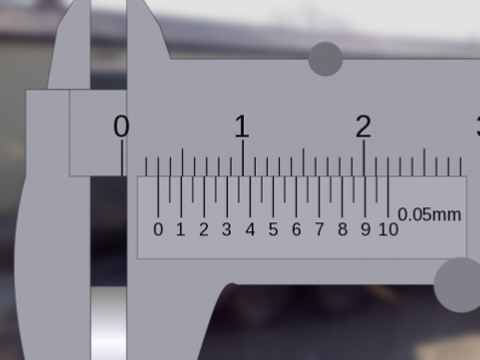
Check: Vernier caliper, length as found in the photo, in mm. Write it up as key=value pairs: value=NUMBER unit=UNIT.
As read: value=3.0 unit=mm
